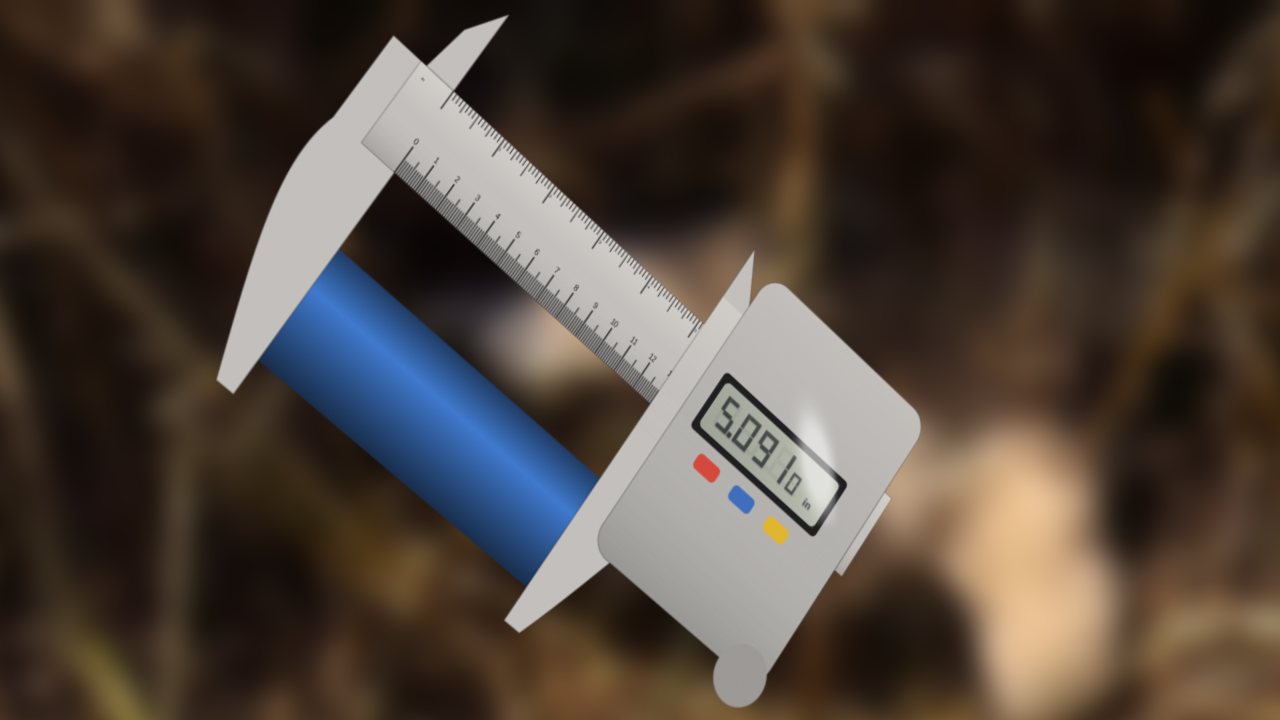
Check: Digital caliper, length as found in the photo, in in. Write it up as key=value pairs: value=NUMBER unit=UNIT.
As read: value=5.0910 unit=in
